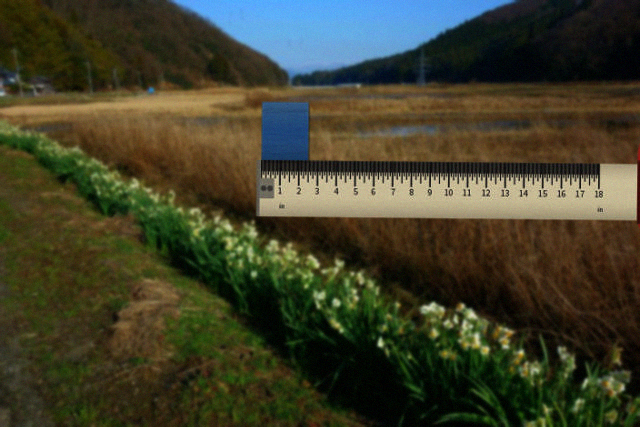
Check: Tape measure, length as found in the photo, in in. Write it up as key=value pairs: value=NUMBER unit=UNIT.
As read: value=2.5 unit=in
